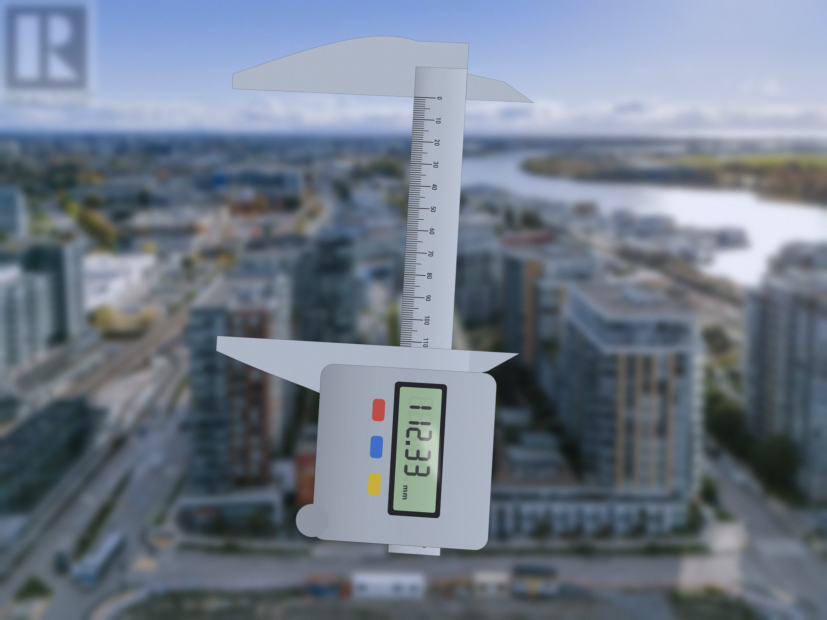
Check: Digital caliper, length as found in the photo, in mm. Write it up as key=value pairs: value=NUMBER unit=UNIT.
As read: value=112.33 unit=mm
